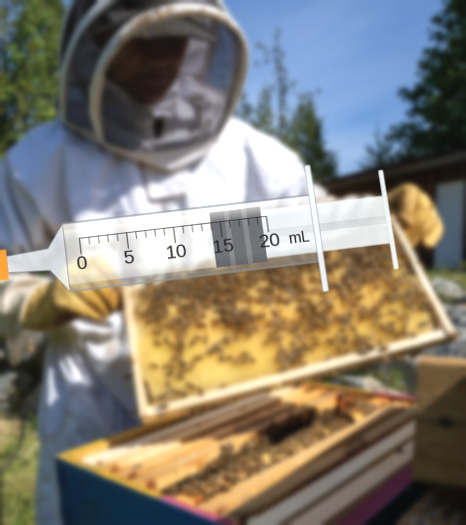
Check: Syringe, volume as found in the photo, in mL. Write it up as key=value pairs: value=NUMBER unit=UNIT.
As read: value=14 unit=mL
